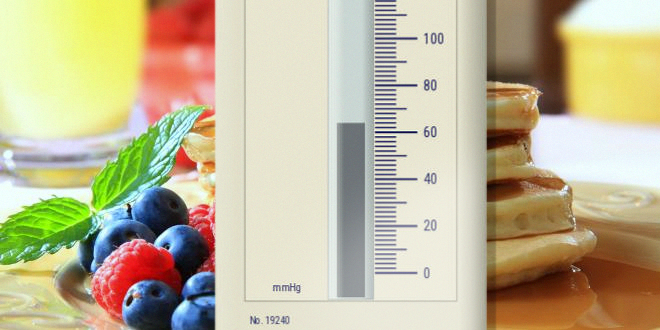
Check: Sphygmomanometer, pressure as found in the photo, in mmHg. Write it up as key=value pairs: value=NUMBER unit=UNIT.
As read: value=64 unit=mmHg
